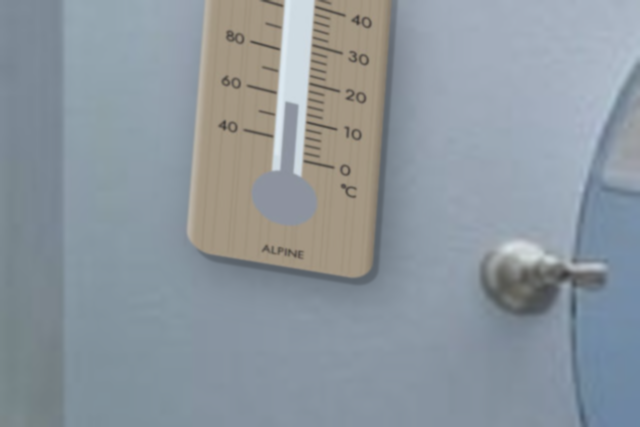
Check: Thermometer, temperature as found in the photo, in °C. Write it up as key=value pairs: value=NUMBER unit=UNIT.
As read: value=14 unit=°C
